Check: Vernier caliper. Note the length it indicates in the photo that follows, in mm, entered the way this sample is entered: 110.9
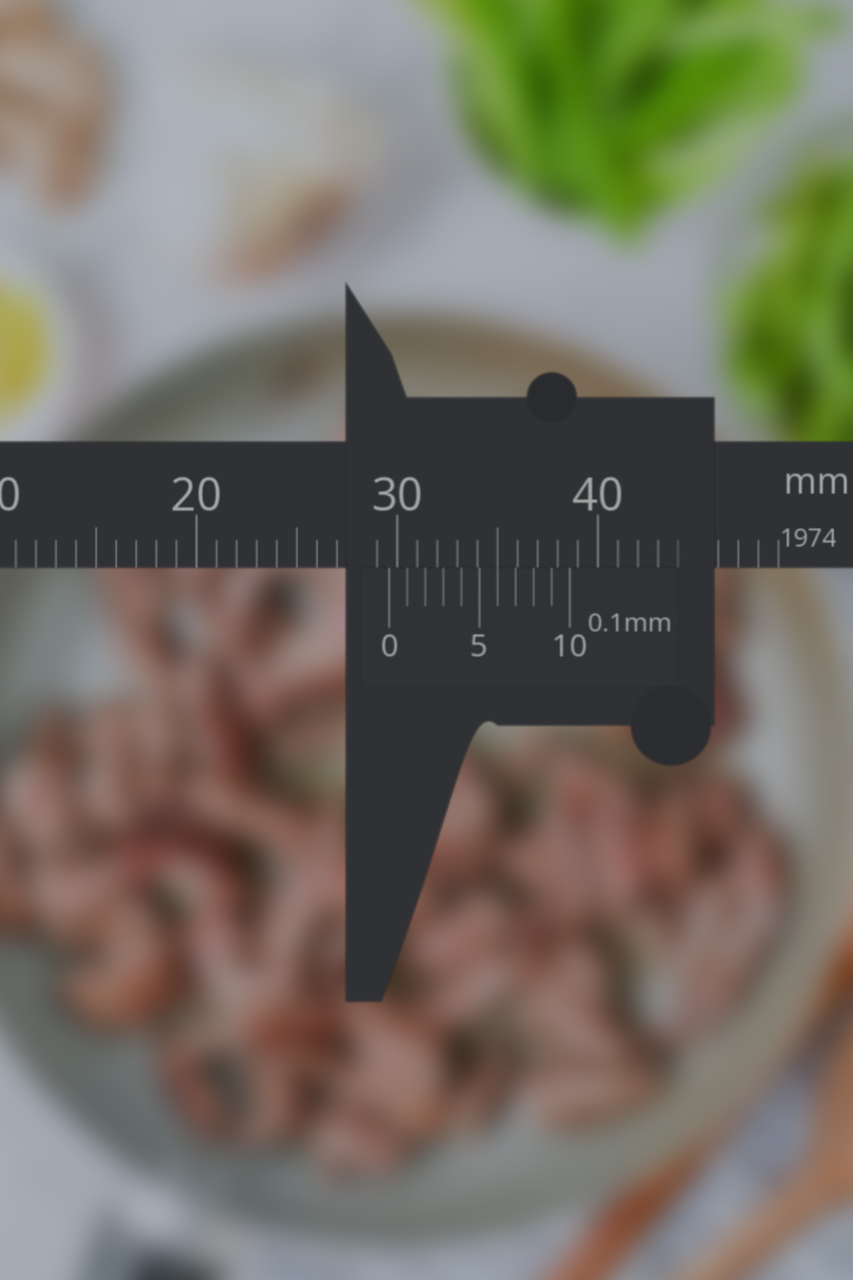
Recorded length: 29.6
